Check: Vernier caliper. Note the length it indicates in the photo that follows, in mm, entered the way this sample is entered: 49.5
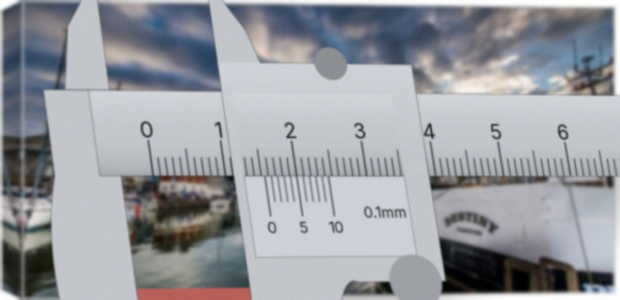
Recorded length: 15.5
